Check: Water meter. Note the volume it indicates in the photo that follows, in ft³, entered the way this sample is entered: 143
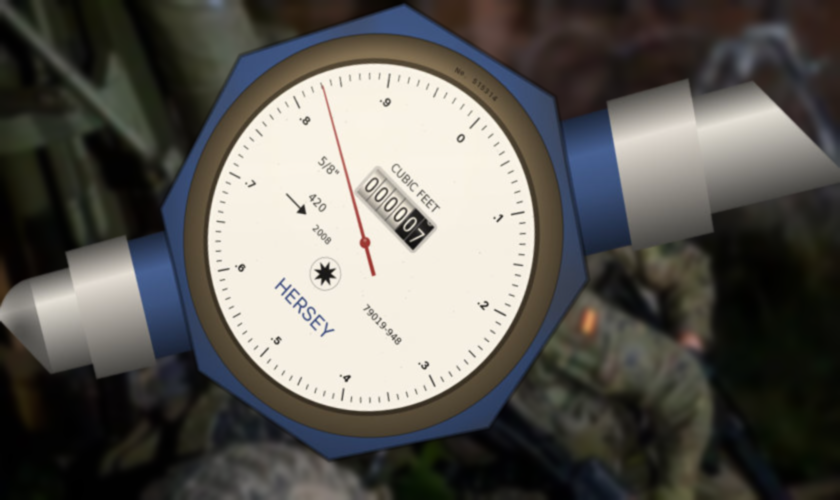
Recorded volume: 6.83
